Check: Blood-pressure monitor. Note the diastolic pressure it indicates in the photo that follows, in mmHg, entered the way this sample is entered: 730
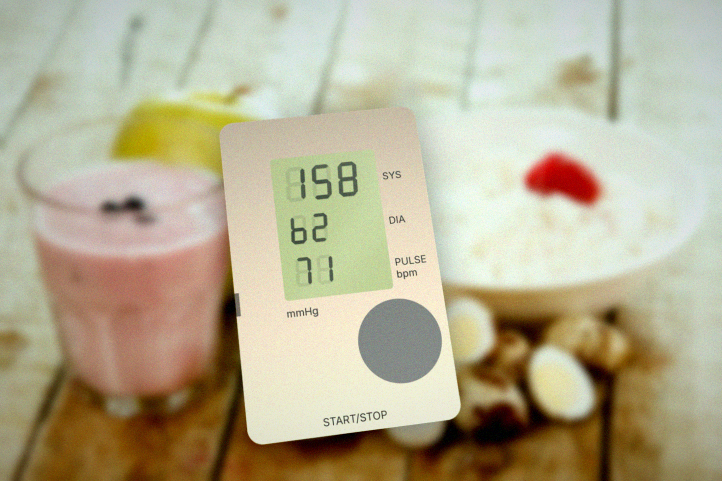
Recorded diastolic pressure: 62
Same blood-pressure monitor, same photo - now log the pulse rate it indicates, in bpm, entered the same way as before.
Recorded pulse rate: 71
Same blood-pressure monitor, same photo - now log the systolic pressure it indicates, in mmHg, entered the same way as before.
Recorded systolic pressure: 158
